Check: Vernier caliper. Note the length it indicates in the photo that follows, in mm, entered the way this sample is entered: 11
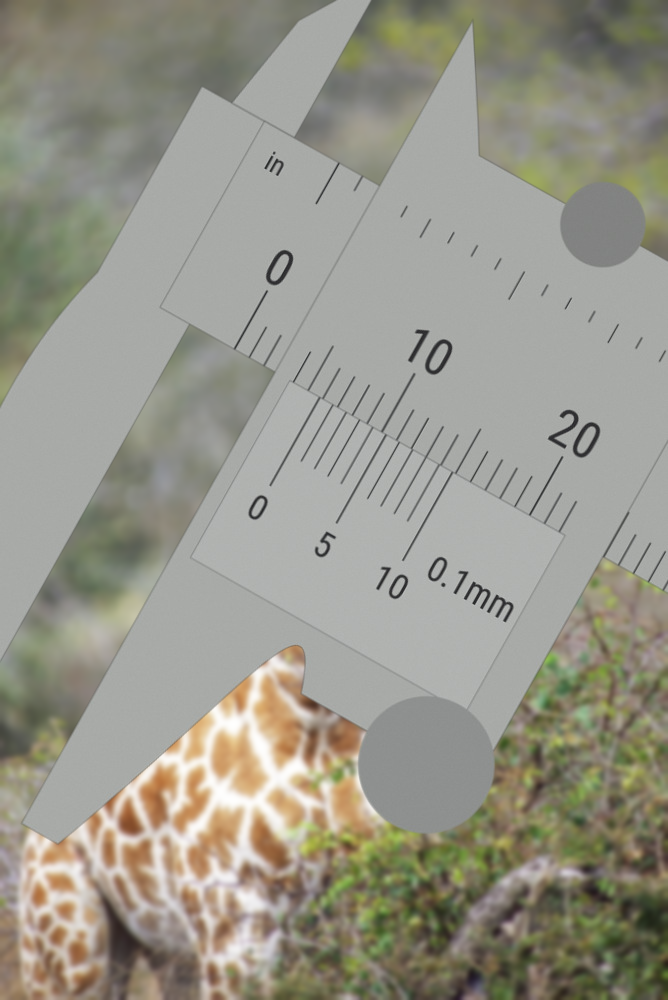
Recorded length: 5.8
